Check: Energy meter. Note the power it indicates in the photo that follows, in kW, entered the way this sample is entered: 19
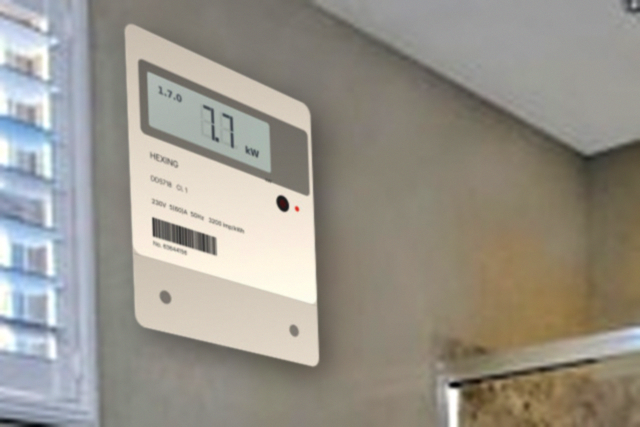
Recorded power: 7.7
